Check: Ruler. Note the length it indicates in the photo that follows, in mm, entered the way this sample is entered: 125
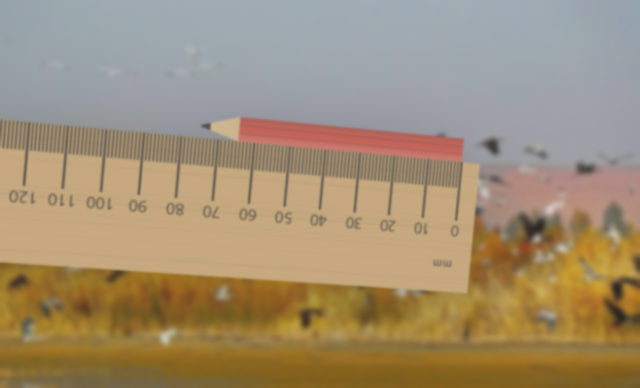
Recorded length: 75
